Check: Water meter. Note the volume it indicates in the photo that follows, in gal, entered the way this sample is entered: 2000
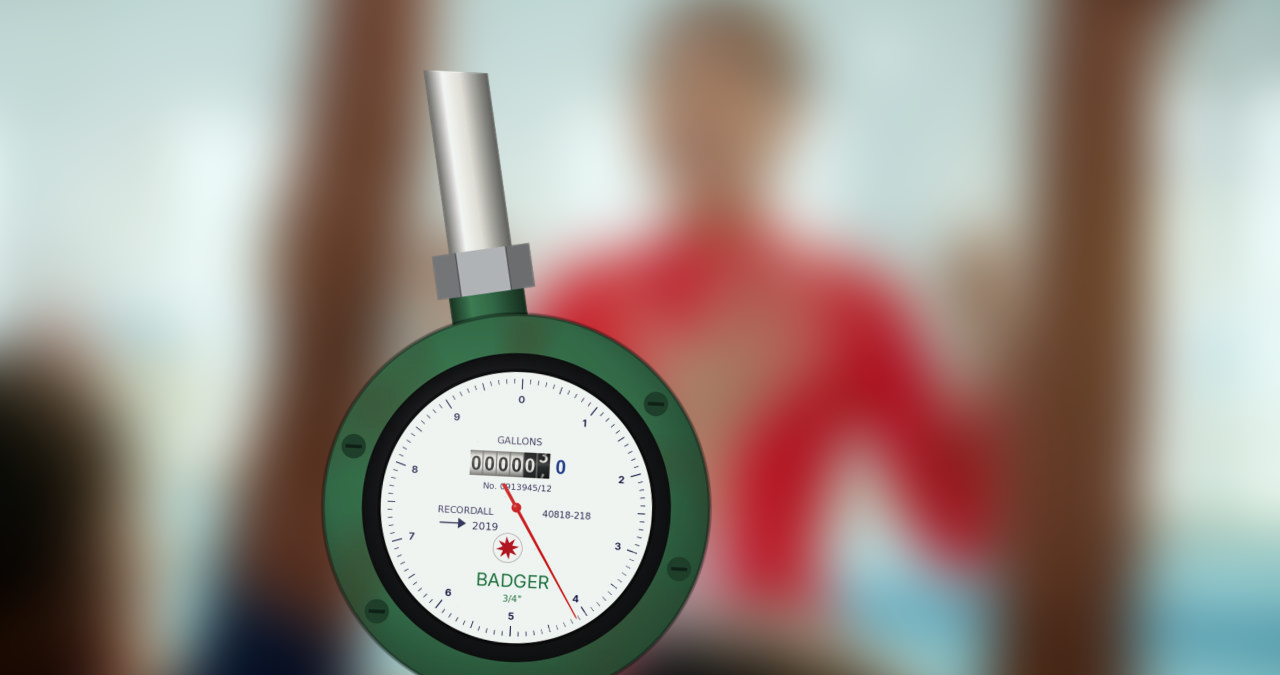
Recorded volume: 34.1
